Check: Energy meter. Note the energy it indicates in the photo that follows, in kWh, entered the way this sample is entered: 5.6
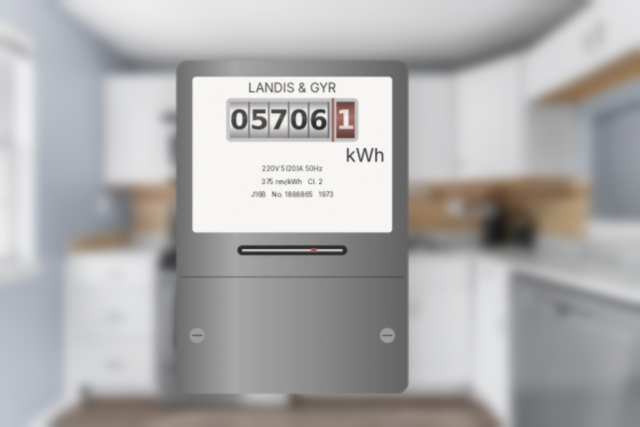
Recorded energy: 5706.1
